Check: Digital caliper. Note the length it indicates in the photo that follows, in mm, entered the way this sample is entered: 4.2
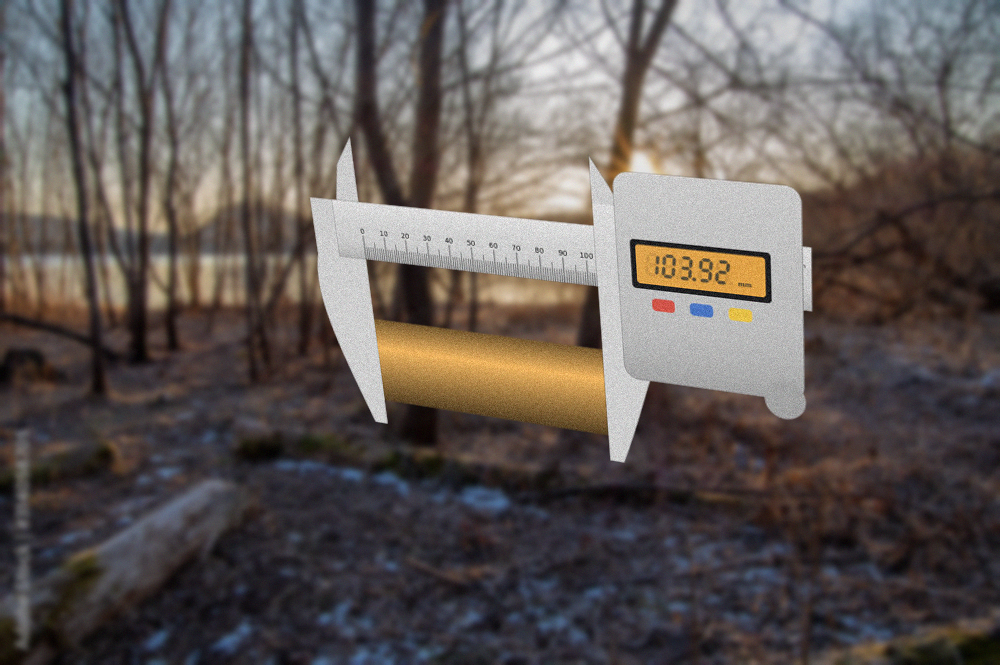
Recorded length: 103.92
